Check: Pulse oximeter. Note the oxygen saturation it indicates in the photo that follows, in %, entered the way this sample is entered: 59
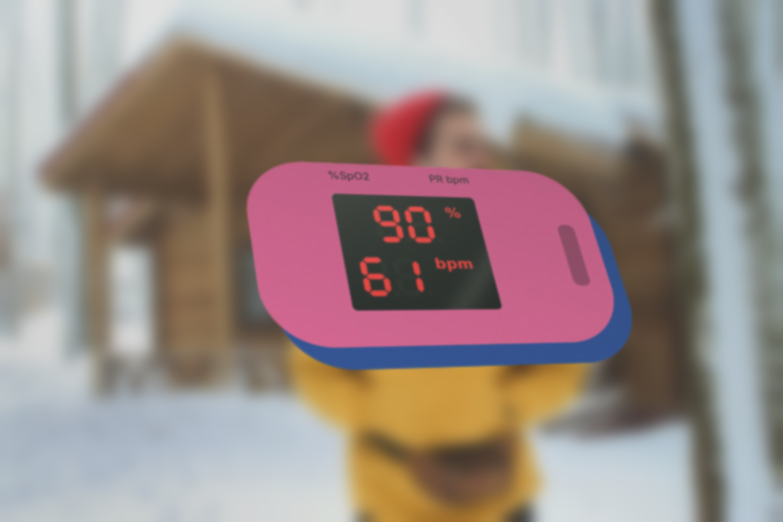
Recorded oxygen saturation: 90
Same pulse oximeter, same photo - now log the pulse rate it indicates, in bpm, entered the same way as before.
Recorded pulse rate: 61
